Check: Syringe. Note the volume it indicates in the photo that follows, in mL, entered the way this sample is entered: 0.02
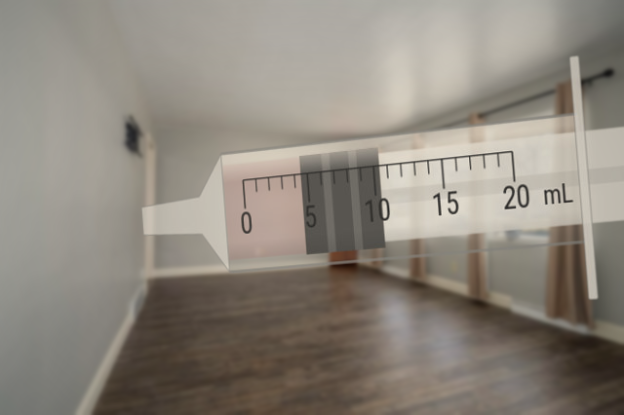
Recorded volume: 4.5
